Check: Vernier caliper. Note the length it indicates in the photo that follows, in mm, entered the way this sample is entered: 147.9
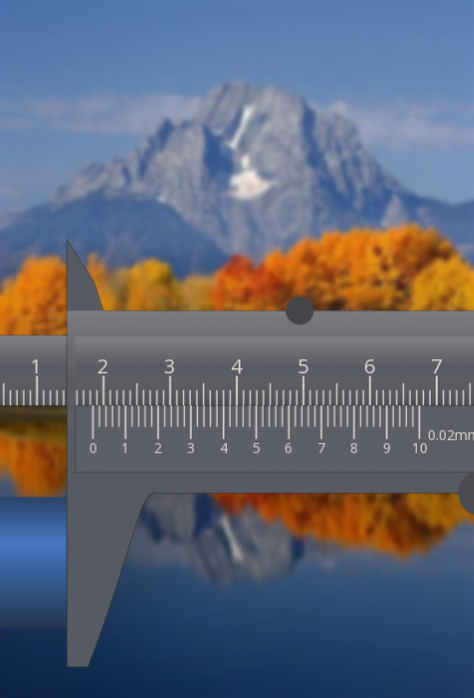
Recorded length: 18.4
